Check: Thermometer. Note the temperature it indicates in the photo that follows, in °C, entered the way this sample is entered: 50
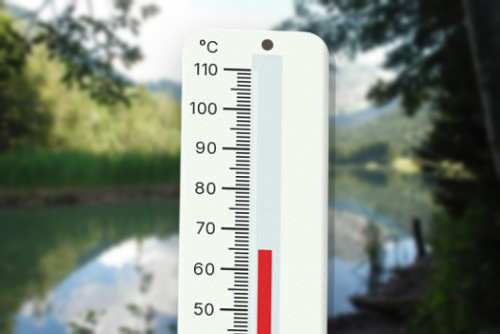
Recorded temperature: 65
